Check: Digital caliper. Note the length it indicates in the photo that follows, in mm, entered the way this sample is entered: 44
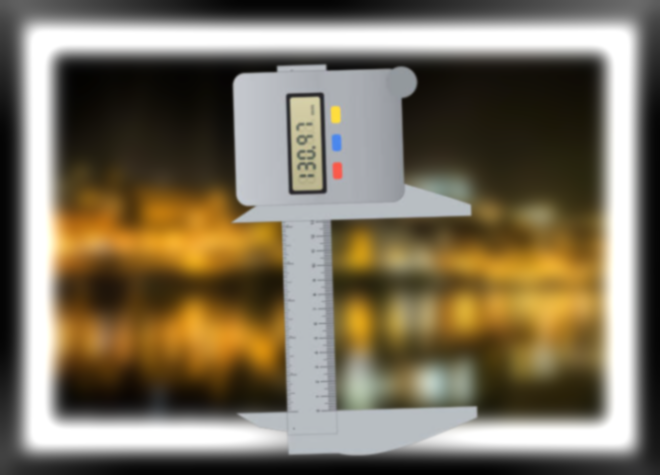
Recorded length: 130.97
